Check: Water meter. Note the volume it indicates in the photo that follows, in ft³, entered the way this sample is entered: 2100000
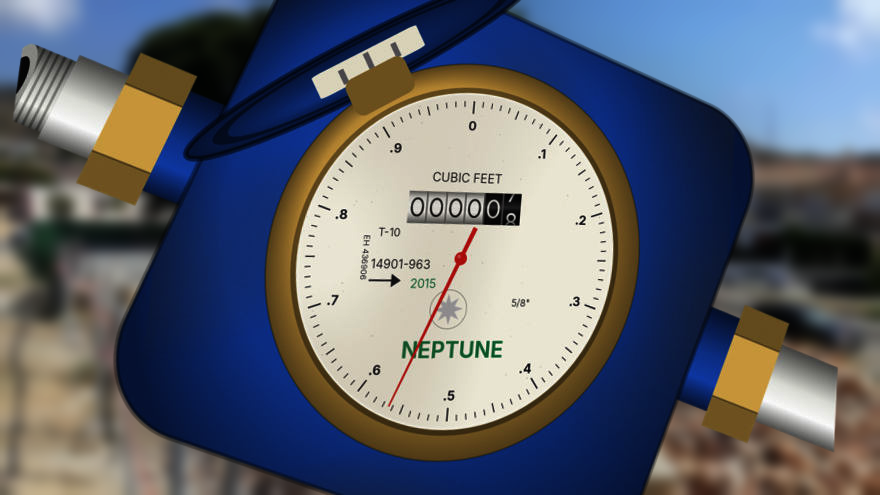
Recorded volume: 7.56
